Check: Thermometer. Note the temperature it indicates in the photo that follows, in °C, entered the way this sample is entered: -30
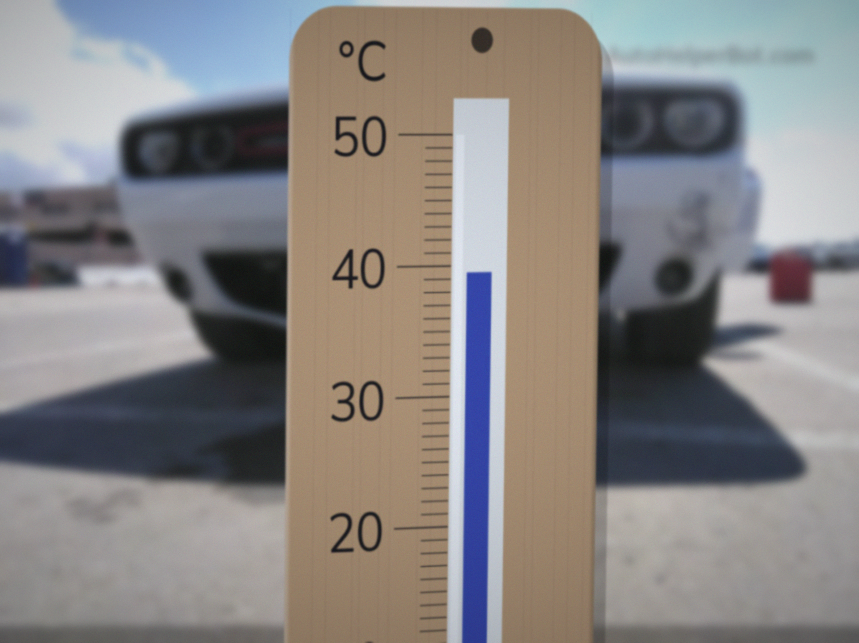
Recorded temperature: 39.5
